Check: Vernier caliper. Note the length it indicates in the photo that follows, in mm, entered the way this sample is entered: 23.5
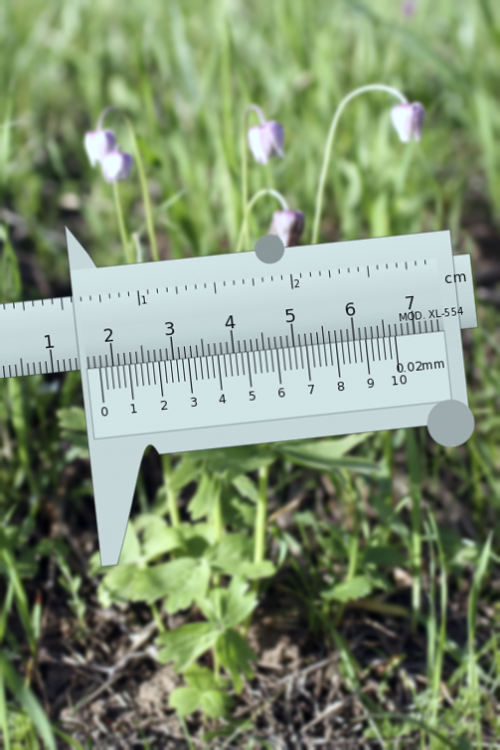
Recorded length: 17.8
